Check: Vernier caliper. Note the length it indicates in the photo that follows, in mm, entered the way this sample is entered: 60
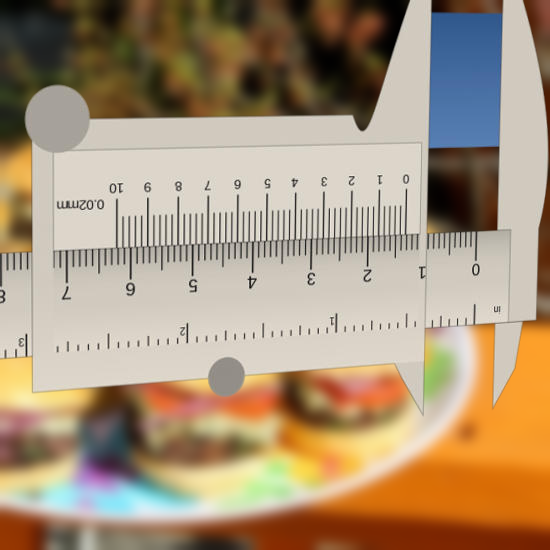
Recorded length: 13.2
